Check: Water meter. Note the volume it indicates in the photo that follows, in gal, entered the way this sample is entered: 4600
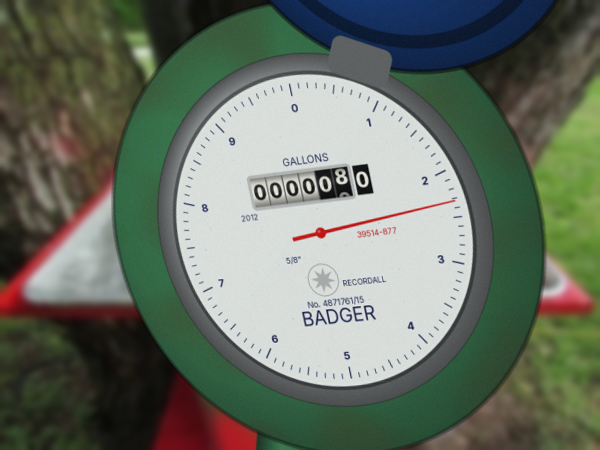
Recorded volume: 82.3
